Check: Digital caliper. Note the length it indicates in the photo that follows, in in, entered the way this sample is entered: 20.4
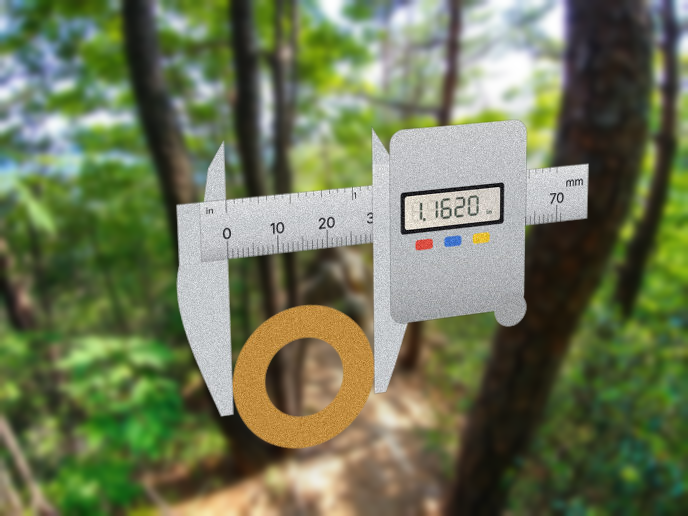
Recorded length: 1.1620
